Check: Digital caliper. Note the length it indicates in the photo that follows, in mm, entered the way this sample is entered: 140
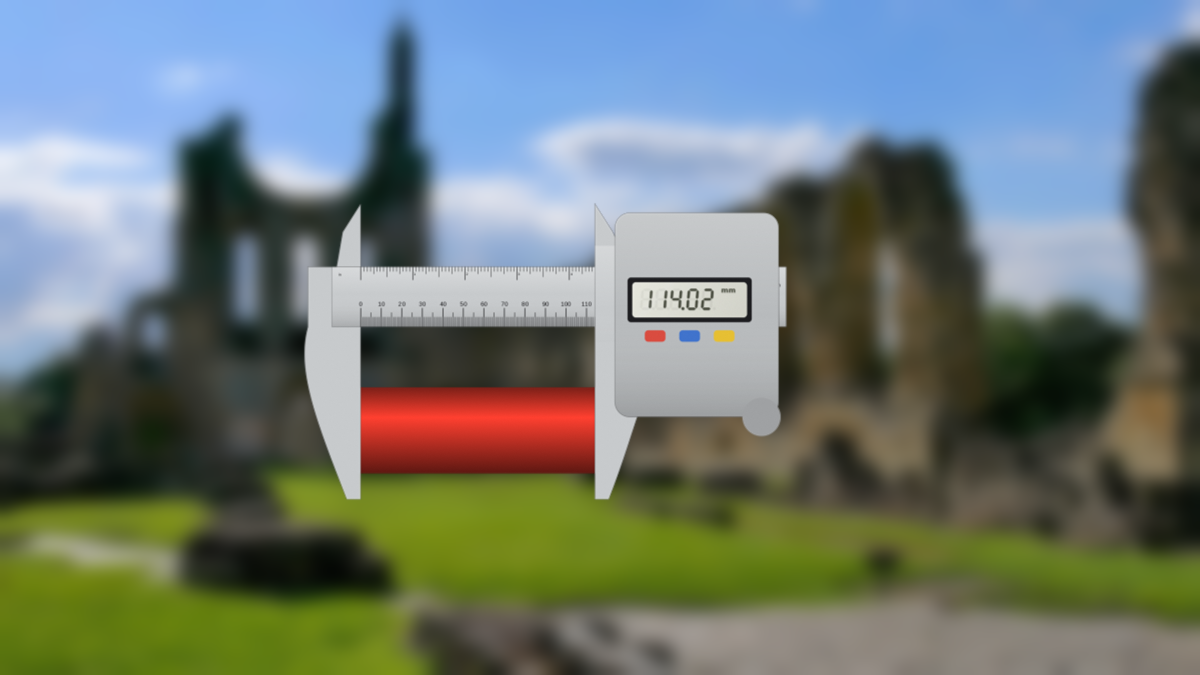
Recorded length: 114.02
